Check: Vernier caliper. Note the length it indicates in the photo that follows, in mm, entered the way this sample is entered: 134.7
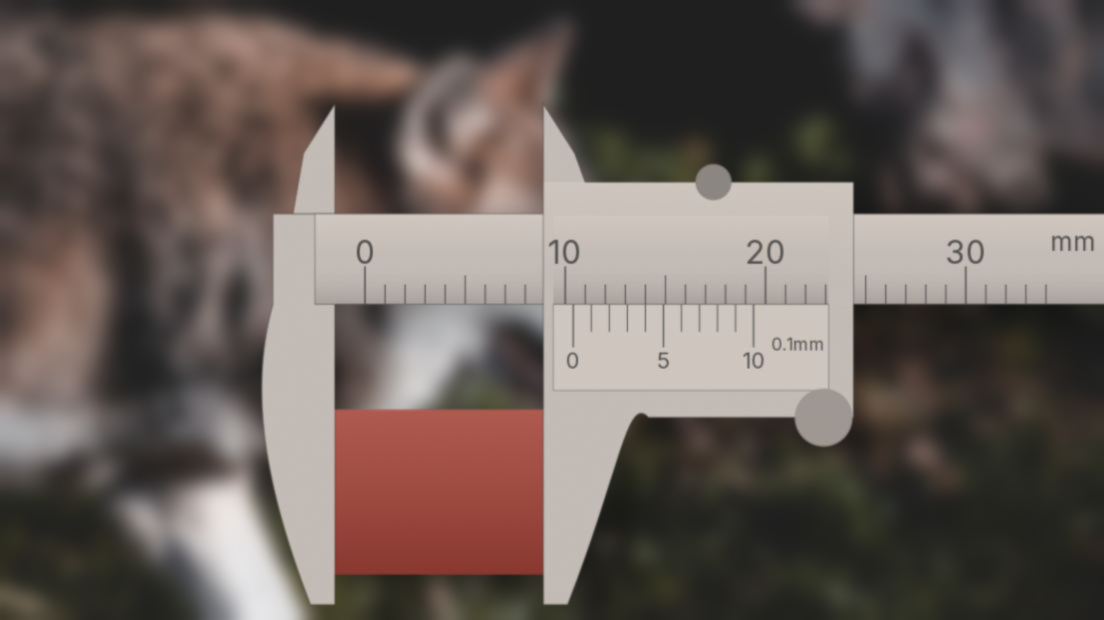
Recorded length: 10.4
